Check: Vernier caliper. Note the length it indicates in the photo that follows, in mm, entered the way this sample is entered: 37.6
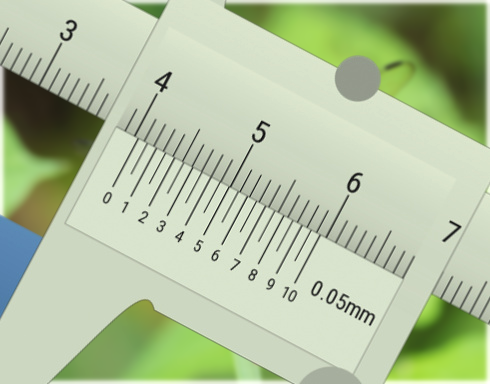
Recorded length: 40.4
